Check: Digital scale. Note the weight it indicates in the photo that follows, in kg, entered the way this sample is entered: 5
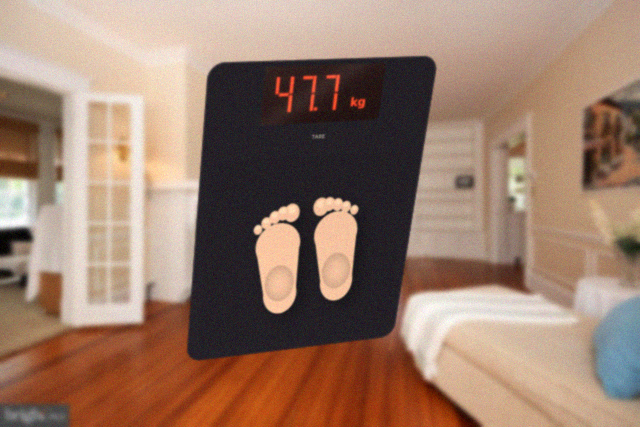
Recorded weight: 47.7
